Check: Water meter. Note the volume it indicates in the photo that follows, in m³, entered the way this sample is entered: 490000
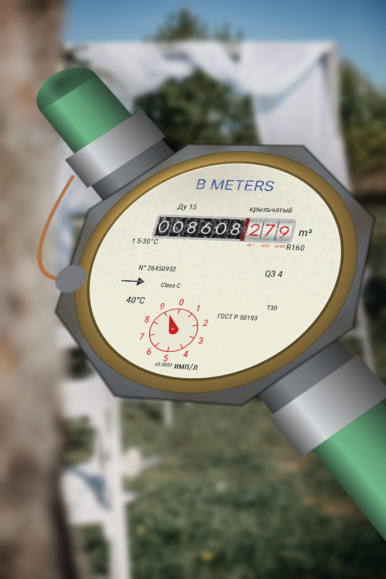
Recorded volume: 8608.2789
